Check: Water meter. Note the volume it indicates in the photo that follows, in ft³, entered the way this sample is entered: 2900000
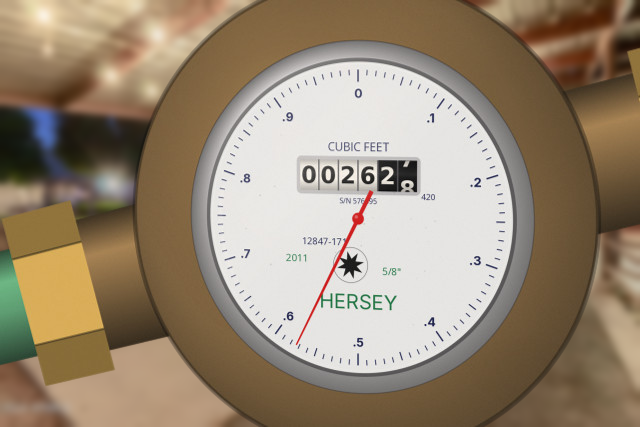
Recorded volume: 2627.57
